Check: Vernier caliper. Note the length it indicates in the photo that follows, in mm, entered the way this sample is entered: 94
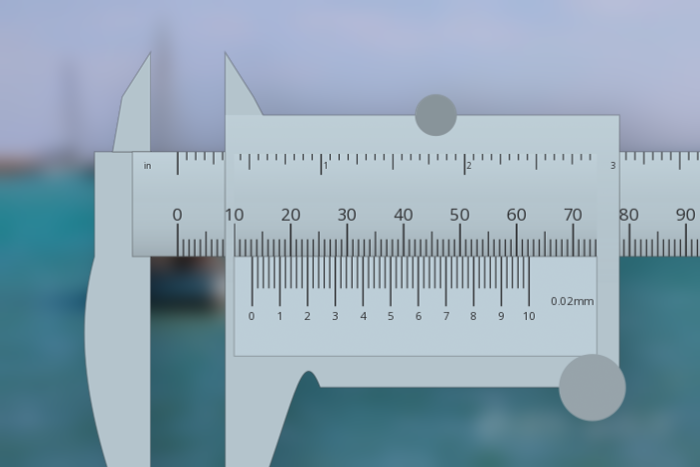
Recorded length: 13.2
